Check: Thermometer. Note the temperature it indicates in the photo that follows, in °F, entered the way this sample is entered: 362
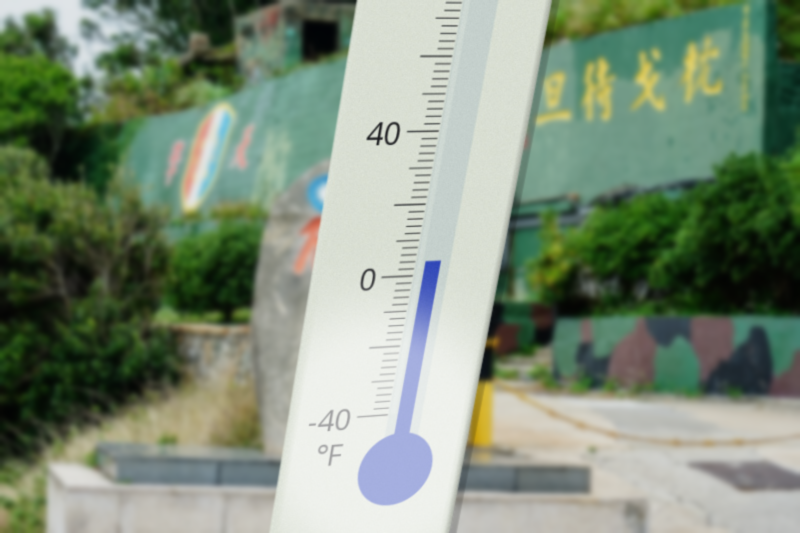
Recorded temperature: 4
